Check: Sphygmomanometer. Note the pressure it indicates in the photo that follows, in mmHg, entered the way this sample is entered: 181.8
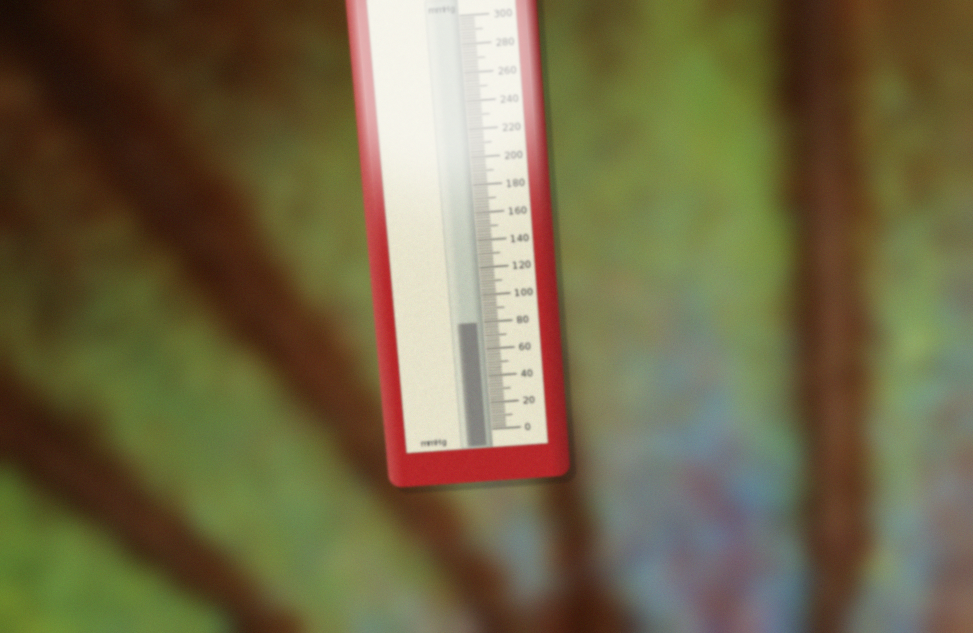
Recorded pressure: 80
